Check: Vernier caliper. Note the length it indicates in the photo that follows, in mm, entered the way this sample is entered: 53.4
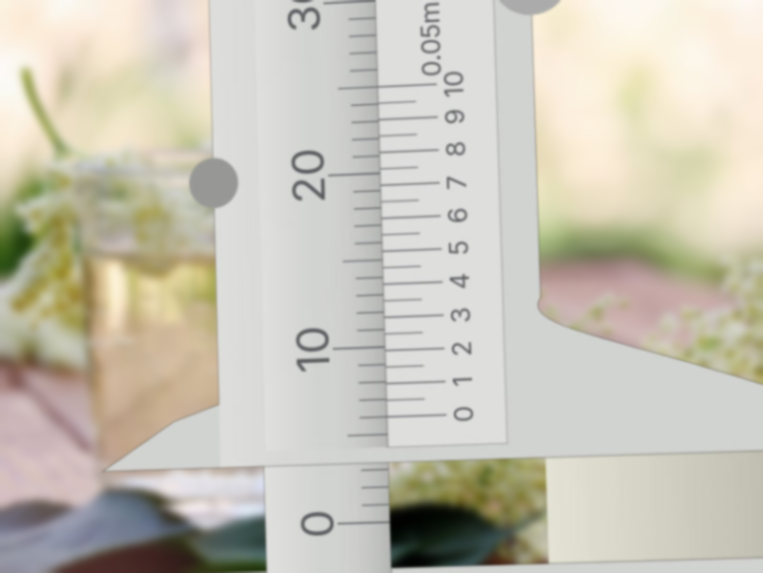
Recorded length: 6.0
